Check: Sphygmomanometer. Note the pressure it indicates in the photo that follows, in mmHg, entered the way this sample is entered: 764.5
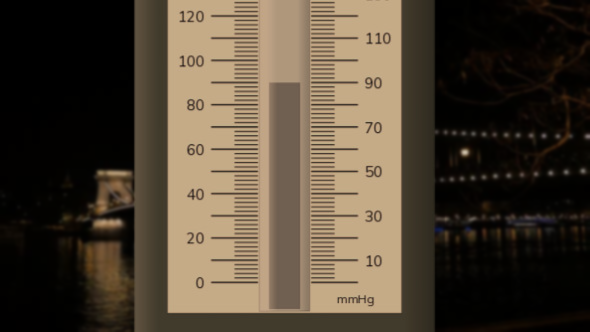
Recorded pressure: 90
